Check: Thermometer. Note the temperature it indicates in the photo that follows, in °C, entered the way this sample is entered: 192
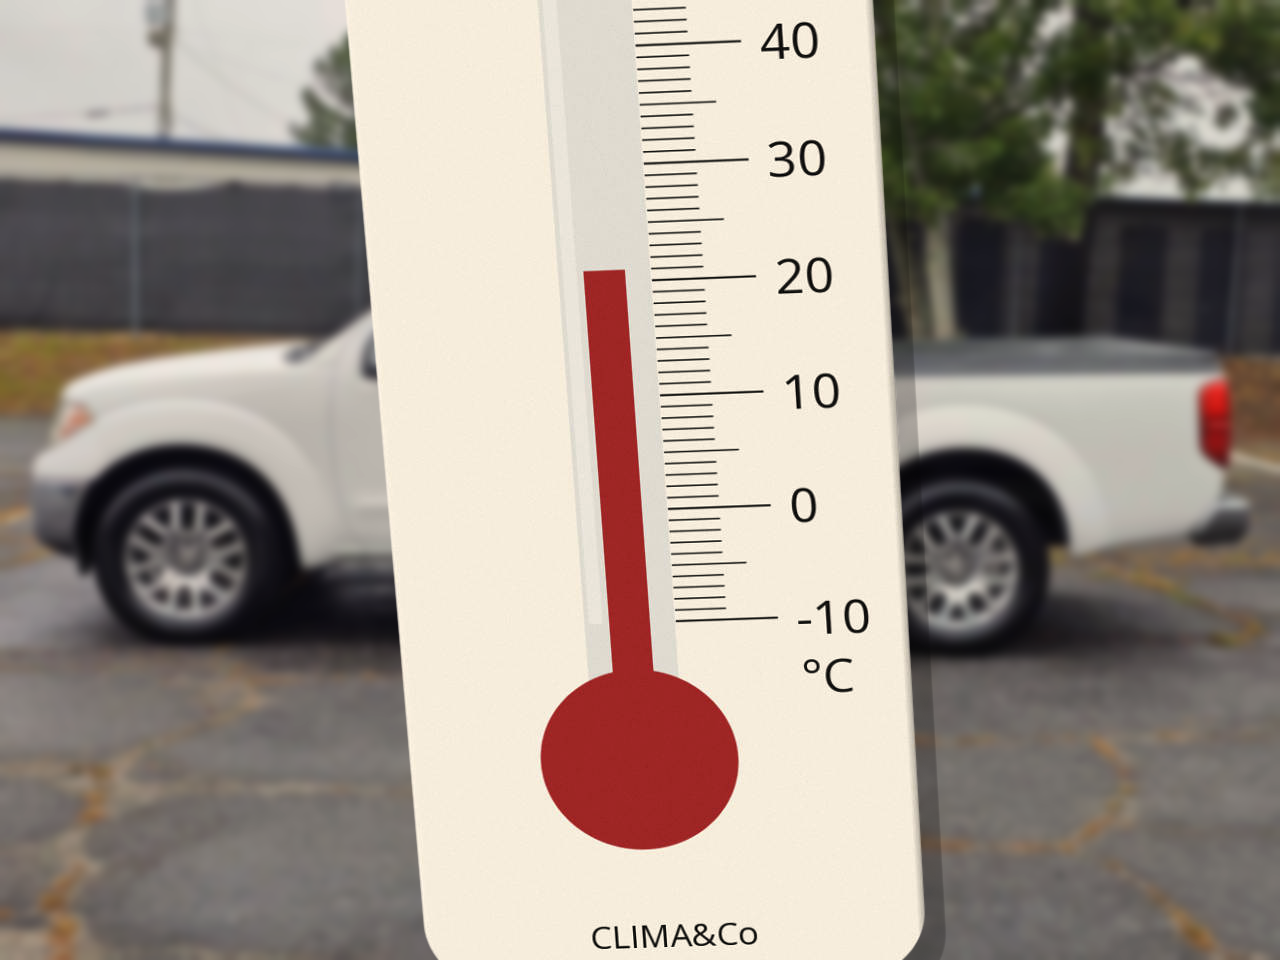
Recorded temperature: 21
